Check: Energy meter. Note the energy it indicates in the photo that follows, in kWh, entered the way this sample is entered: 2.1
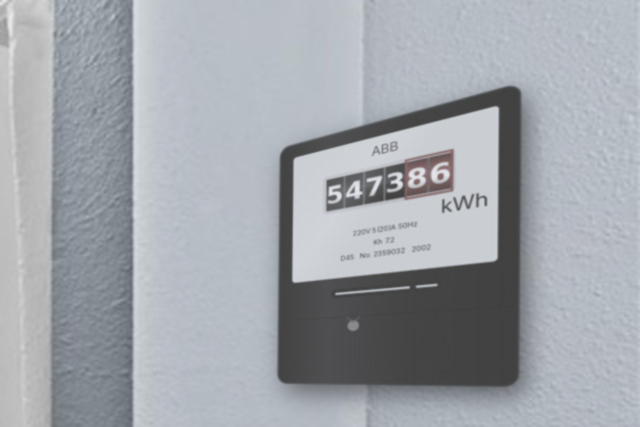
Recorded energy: 5473.86
